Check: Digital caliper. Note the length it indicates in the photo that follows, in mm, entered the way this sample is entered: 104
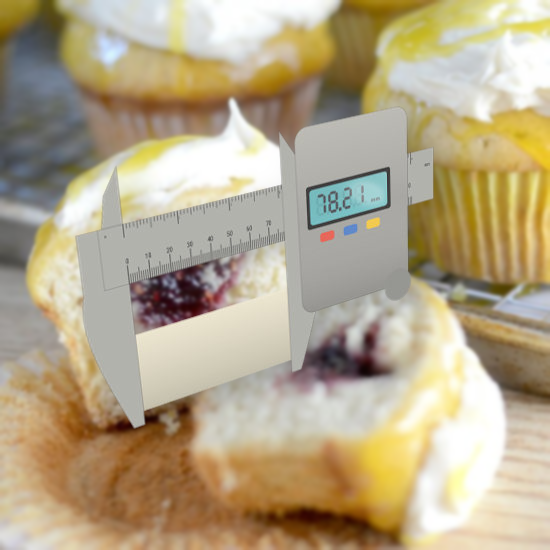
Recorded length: 78.21
